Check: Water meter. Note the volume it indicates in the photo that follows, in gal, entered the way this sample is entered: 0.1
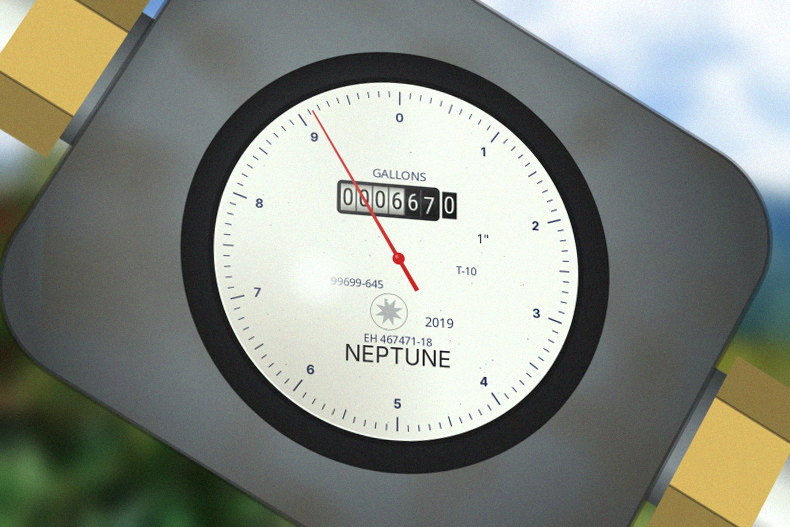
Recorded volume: 6669.1
